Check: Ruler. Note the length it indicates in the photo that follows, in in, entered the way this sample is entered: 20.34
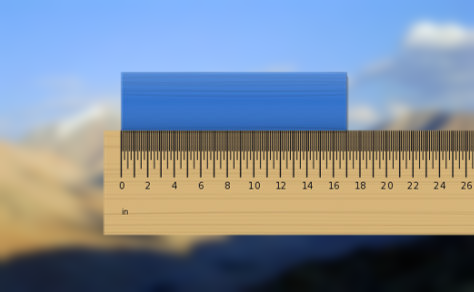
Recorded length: 17
